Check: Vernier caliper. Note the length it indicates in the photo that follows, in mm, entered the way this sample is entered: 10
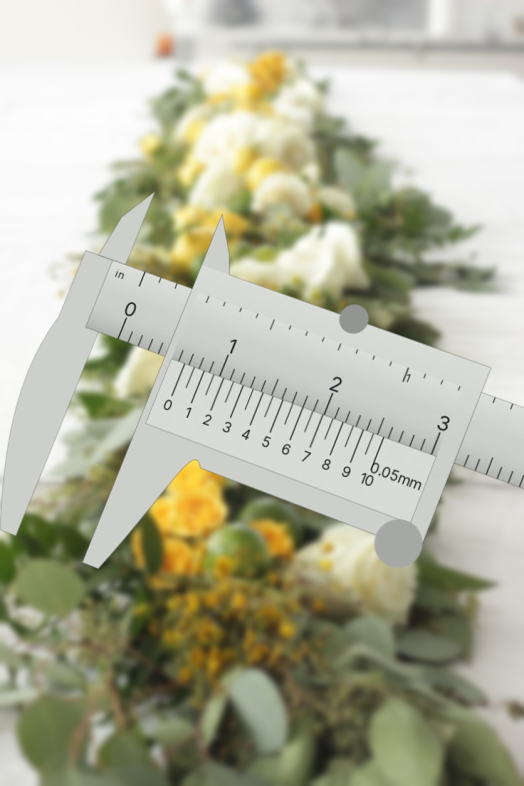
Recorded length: 6.6
